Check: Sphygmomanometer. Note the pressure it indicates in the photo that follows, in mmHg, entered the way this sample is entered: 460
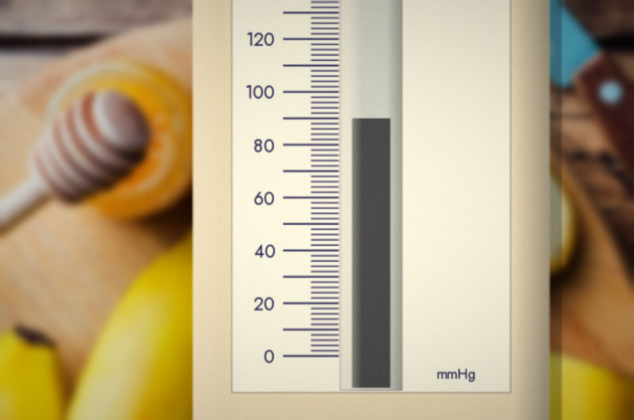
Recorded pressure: 90
